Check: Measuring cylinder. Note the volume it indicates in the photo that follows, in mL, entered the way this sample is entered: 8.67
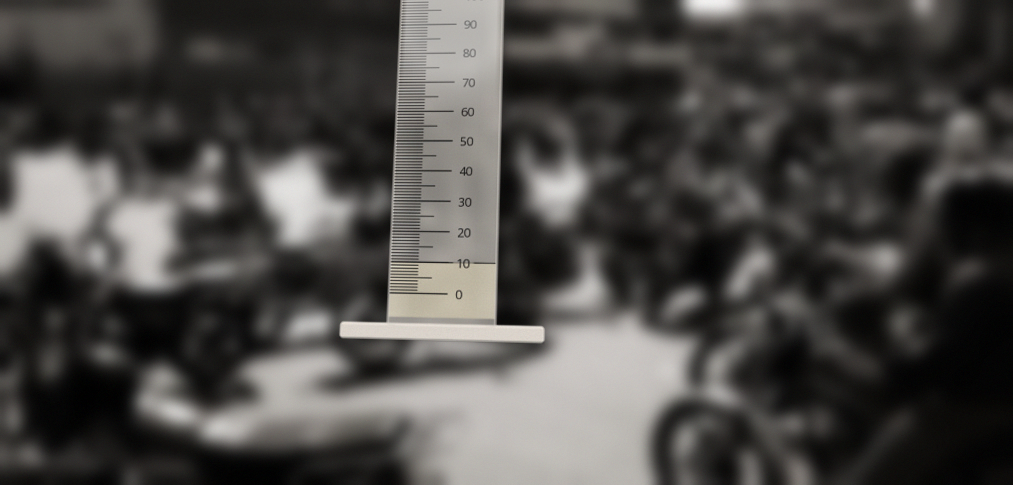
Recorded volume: 10
